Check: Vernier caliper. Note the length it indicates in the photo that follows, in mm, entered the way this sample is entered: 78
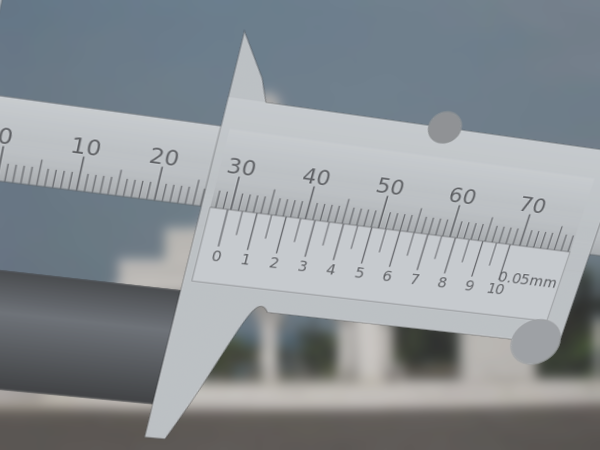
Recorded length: 29.6
